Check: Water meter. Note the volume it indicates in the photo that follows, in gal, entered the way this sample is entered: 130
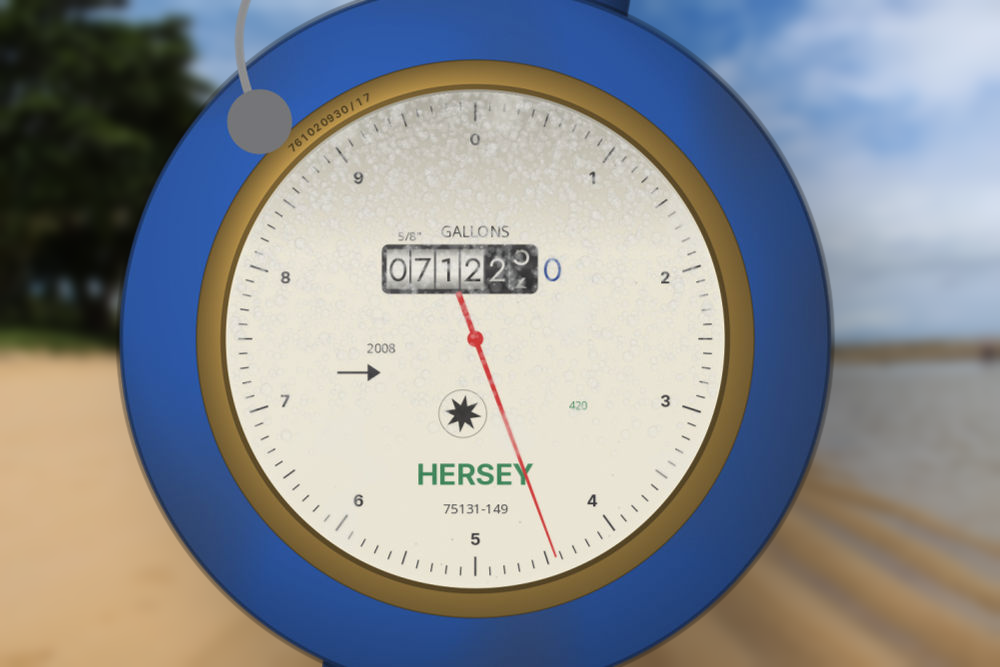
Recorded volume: 712254.4
